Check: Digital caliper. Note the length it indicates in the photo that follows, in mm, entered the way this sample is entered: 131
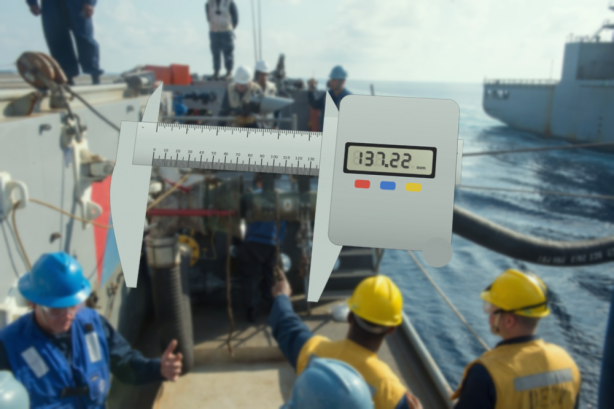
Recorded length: 137.22
